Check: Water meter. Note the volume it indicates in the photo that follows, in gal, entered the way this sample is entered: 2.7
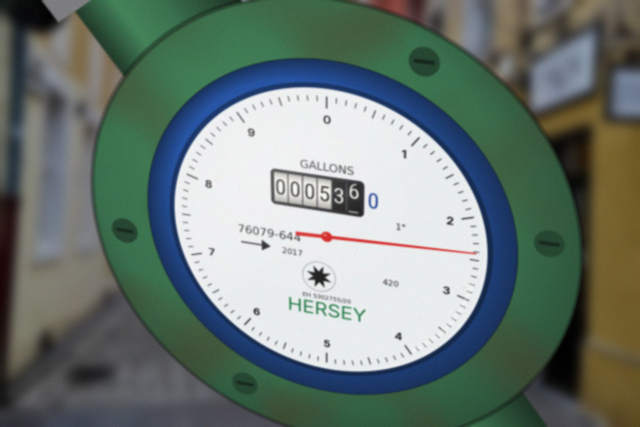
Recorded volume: 5362.4
